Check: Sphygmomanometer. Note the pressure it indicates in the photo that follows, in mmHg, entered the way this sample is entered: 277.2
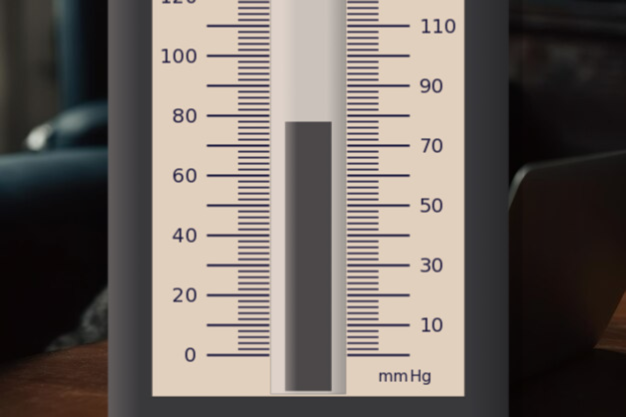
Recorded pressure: 78
